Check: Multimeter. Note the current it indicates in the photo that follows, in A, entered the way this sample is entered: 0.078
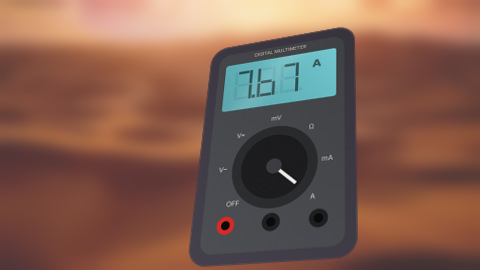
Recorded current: 7.67
